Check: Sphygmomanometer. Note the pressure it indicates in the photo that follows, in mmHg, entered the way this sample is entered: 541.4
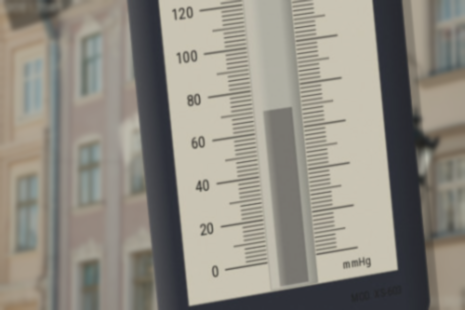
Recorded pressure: 70
